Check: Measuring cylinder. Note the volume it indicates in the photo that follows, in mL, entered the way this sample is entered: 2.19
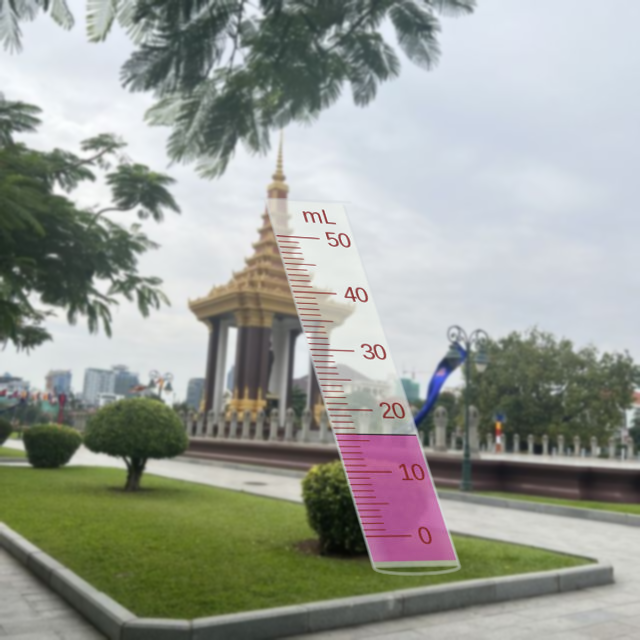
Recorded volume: 16
